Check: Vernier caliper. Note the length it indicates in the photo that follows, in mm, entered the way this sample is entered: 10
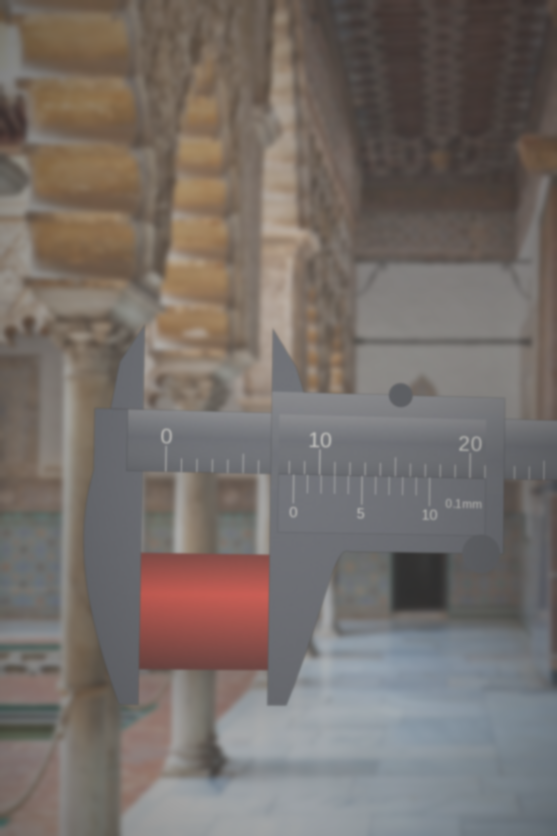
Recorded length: 8.3
